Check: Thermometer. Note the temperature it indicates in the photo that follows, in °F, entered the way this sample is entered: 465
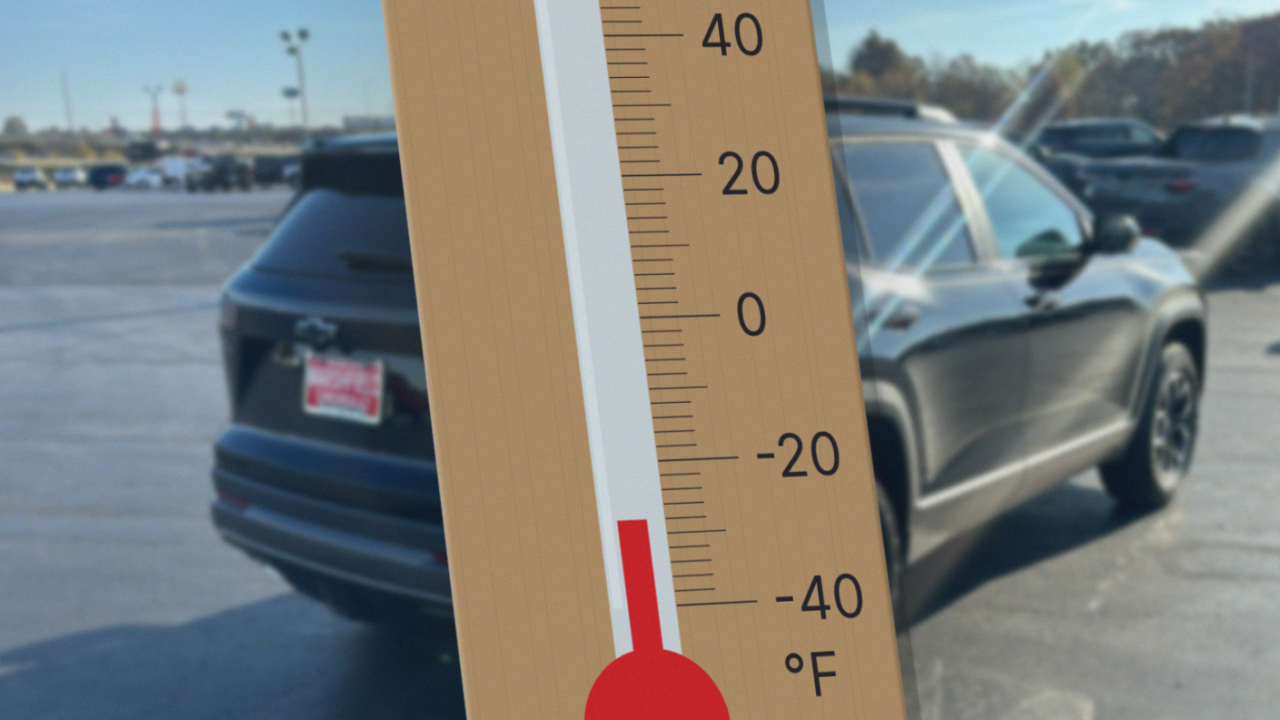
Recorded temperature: -28
